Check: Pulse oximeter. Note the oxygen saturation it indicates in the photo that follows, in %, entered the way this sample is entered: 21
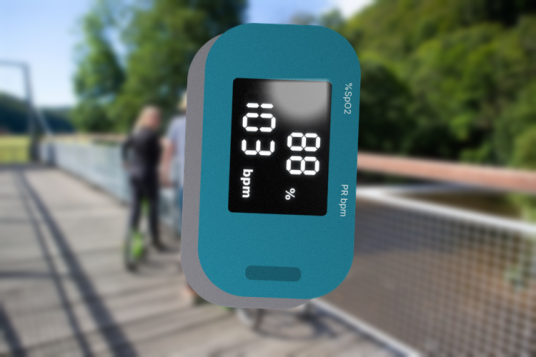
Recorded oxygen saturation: 88
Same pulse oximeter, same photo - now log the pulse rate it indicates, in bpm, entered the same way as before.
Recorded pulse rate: 103
